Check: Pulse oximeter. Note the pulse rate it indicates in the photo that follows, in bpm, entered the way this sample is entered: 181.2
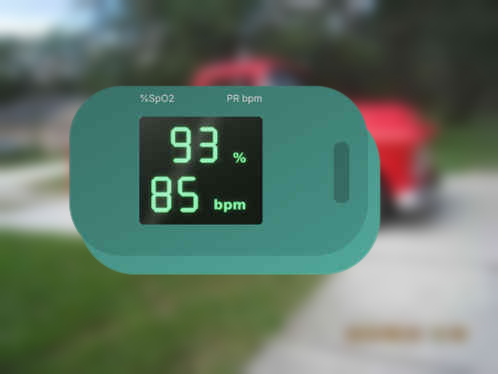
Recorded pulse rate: 85
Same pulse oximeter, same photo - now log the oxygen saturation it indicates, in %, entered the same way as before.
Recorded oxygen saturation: 93
